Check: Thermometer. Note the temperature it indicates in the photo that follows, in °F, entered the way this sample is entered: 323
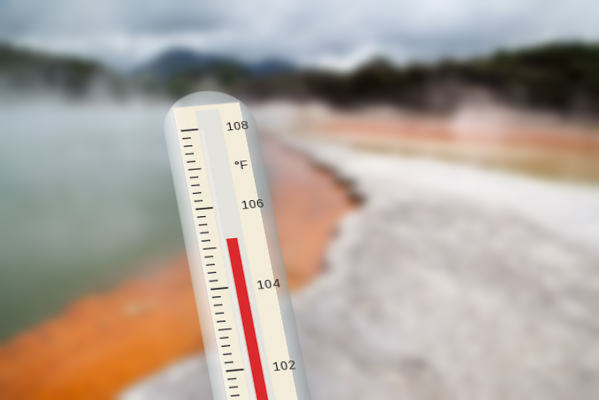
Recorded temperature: 105.2
